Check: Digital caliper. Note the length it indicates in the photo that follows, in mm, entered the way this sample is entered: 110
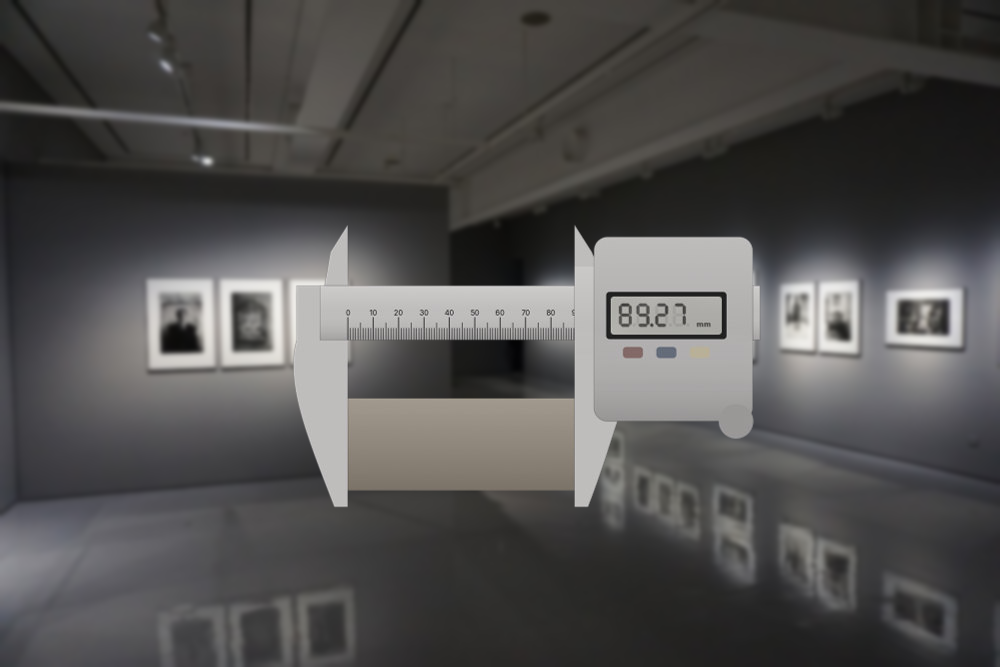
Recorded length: 89.27
